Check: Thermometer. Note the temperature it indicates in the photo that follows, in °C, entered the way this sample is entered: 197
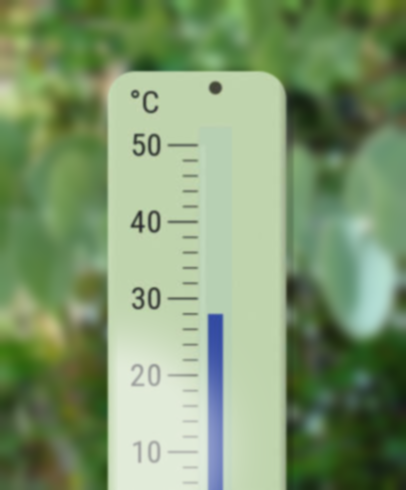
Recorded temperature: 28
